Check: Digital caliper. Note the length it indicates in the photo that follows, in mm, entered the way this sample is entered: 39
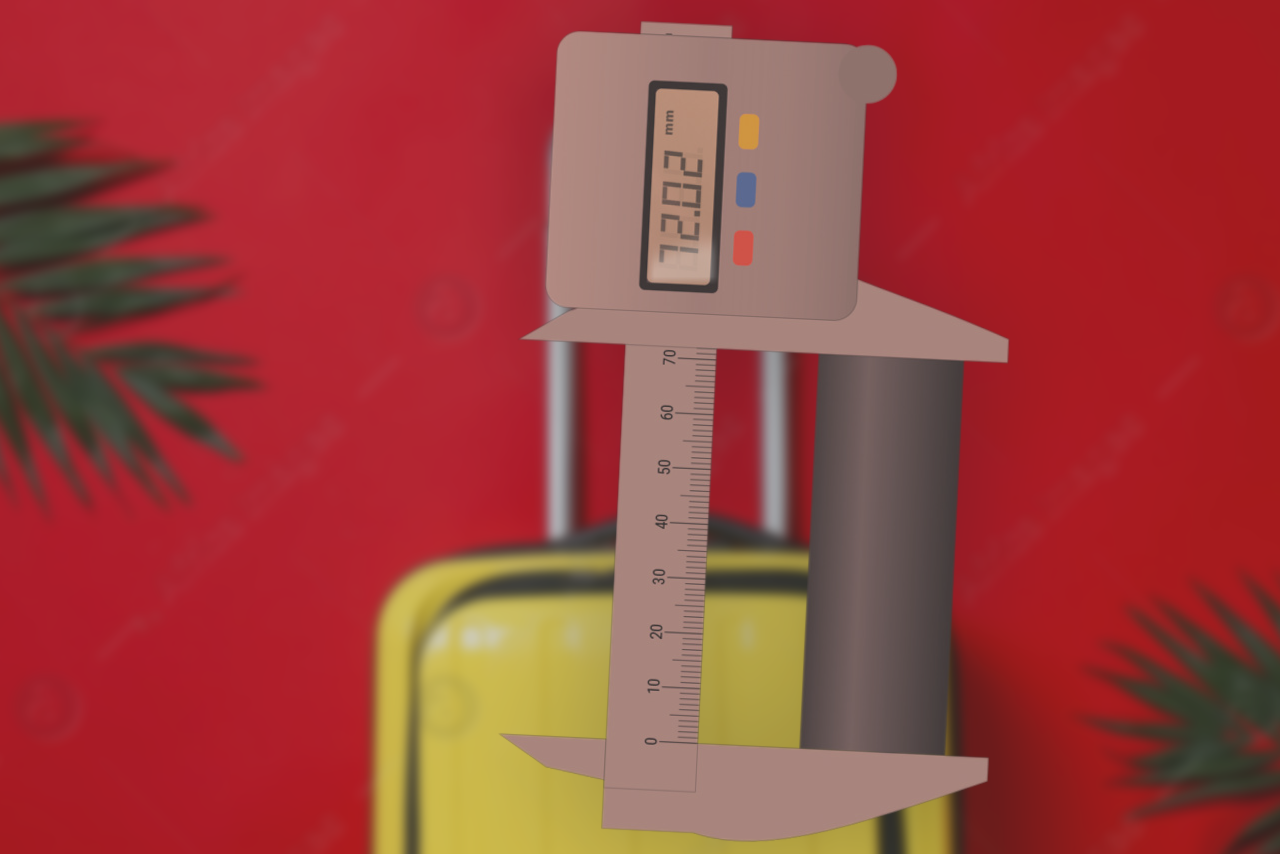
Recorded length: 72.02
